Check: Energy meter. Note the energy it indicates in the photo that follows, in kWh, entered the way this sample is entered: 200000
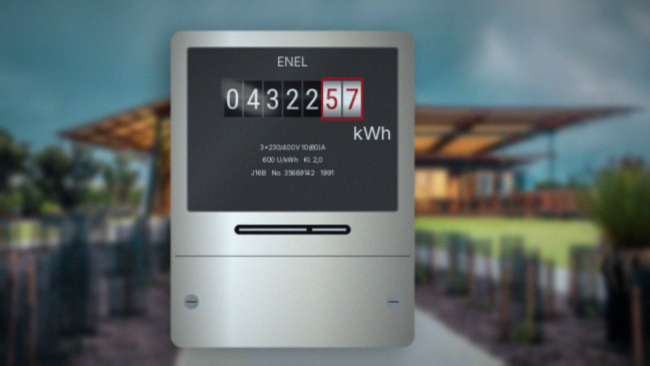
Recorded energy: 4322.57
